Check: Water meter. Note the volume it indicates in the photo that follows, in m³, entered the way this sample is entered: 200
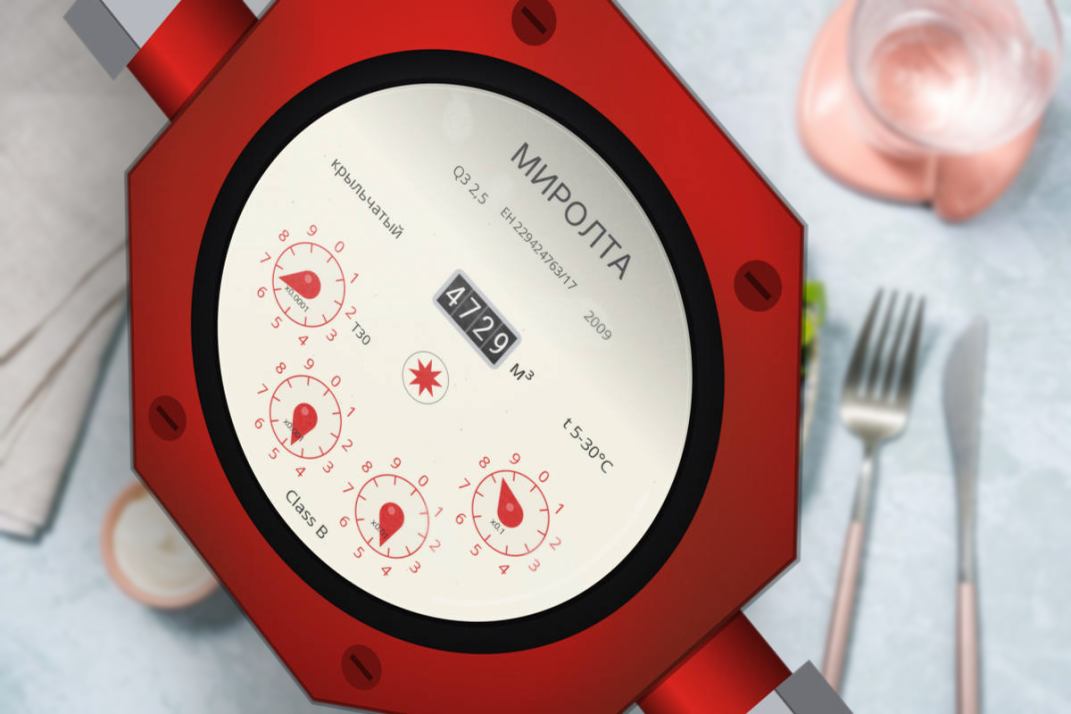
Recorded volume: 4729.8446
